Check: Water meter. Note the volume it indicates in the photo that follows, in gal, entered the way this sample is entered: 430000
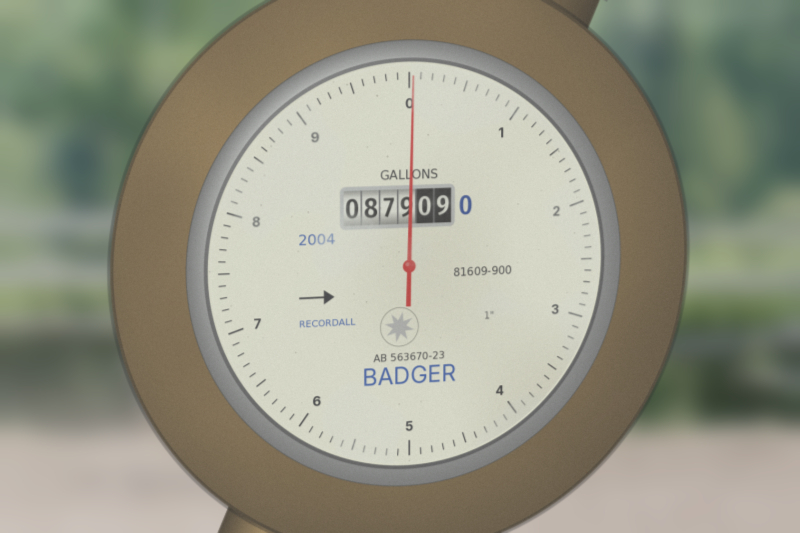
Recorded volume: 879090.0
